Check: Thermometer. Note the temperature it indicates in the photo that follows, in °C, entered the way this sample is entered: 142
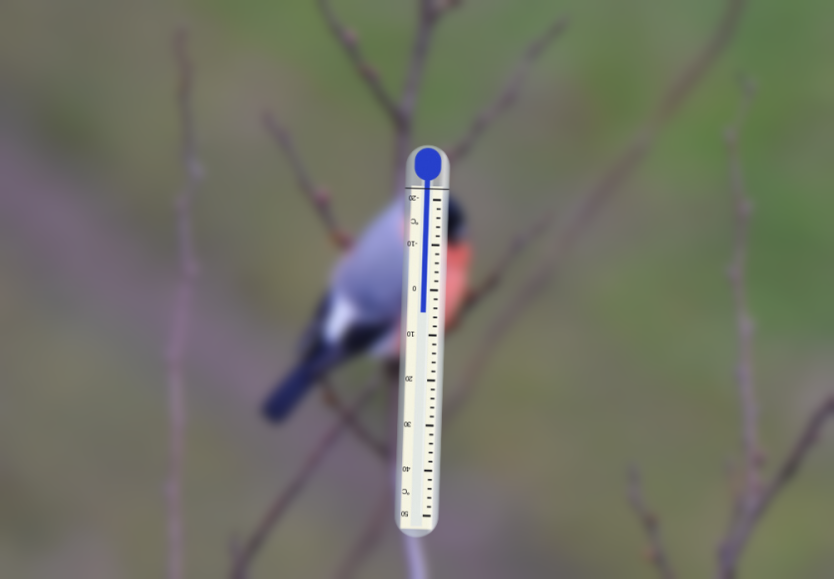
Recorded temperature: 5
